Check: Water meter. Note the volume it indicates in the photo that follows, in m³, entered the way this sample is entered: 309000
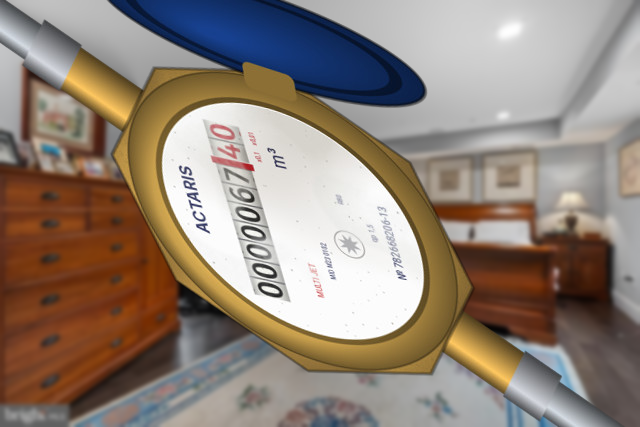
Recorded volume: 67.40
